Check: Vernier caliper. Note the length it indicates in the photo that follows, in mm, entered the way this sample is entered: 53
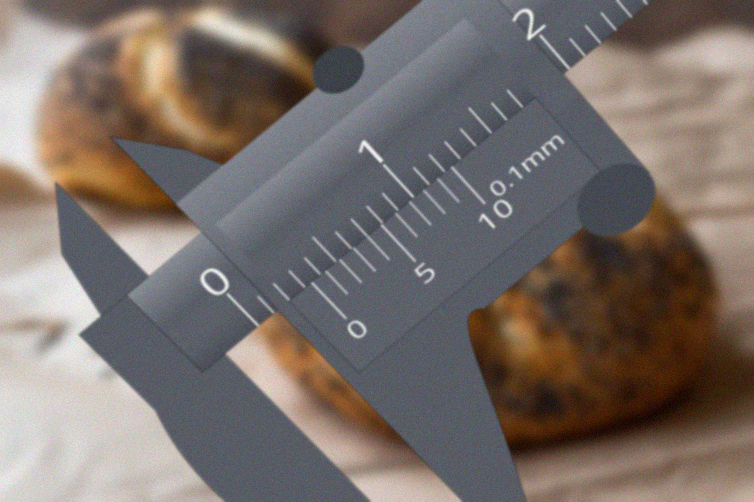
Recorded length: 3.4
